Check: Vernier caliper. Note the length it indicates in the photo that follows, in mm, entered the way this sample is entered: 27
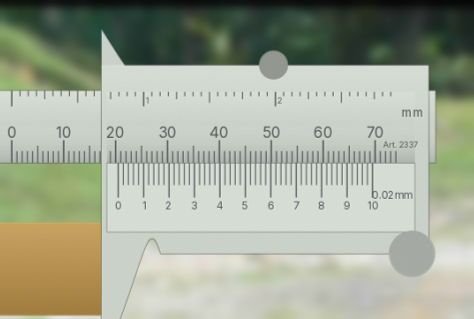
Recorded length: 20.5
